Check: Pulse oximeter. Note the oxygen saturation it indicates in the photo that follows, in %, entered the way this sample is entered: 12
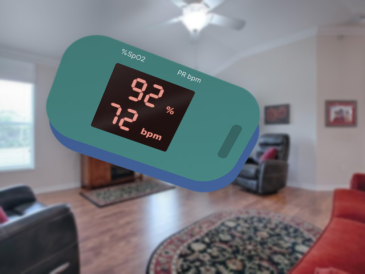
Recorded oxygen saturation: 92
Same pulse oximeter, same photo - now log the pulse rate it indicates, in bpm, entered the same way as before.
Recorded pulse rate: 72
